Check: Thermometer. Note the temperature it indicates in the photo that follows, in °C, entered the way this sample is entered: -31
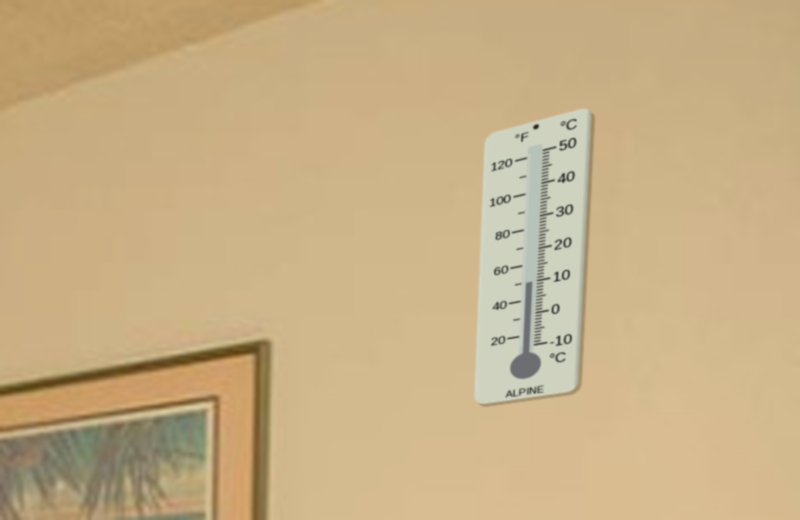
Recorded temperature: 10
